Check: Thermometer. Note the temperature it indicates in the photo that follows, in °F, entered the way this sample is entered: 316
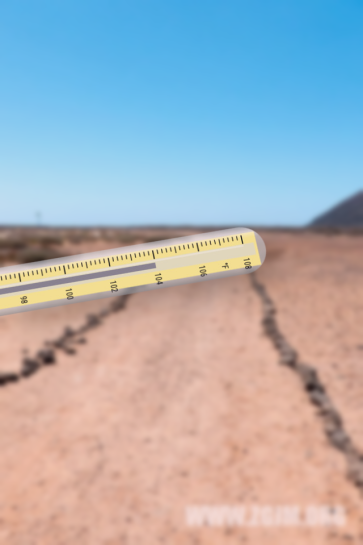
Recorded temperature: 104
